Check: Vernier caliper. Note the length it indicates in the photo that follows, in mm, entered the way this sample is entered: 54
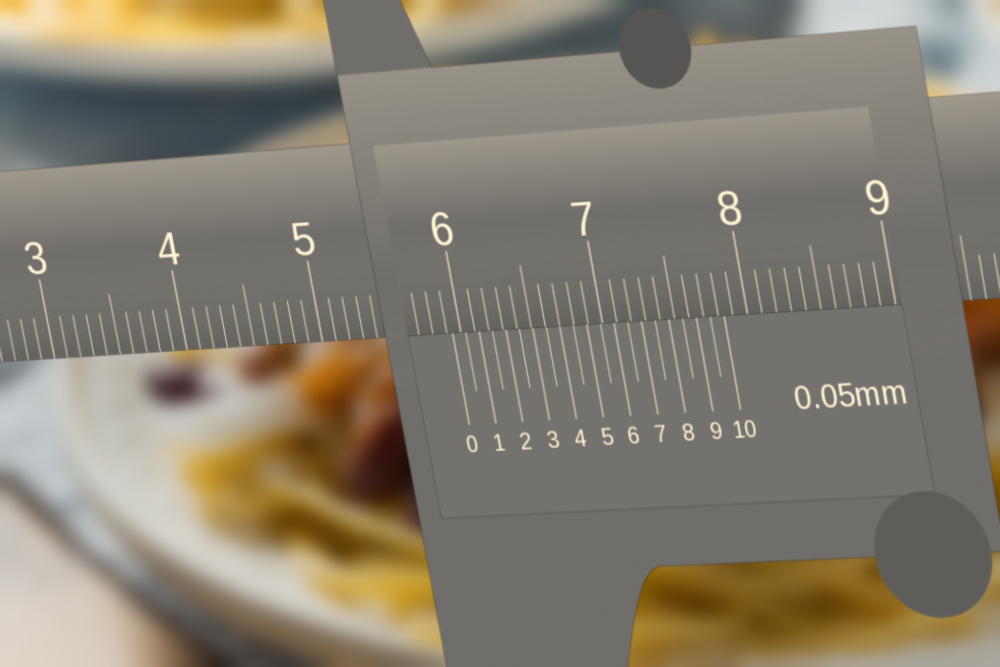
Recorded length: 59.4
